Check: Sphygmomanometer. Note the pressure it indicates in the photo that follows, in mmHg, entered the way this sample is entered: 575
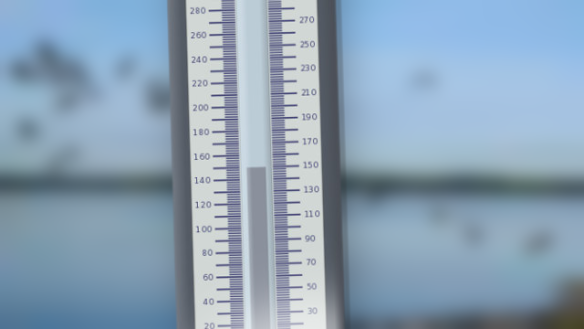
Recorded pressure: 150
